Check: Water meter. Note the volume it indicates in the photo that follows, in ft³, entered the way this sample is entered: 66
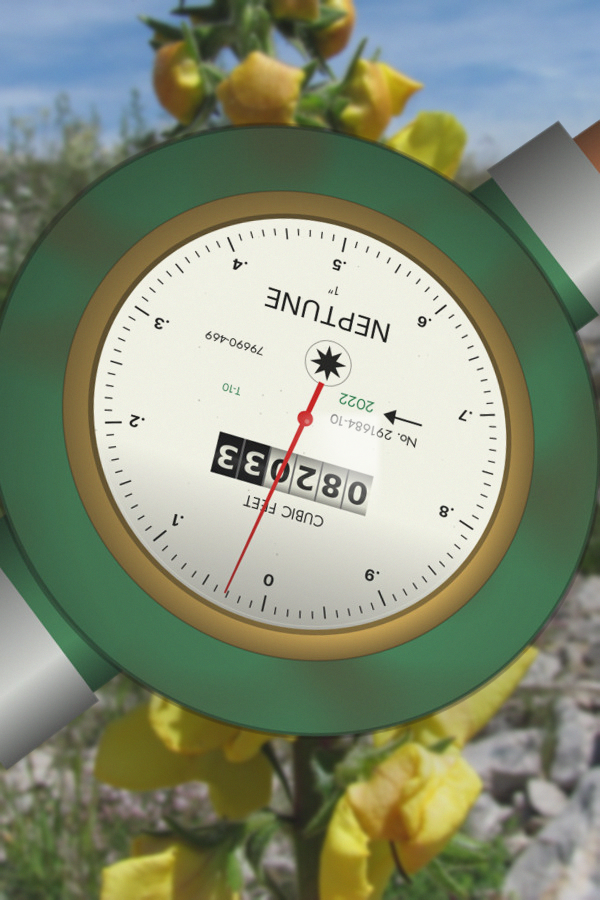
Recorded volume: 82033.03
